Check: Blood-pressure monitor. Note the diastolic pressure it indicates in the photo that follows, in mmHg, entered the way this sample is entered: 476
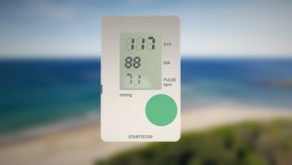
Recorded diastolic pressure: 88
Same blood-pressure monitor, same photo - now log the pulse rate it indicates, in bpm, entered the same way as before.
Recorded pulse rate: 71
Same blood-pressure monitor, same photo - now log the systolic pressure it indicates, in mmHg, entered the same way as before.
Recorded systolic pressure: 117
